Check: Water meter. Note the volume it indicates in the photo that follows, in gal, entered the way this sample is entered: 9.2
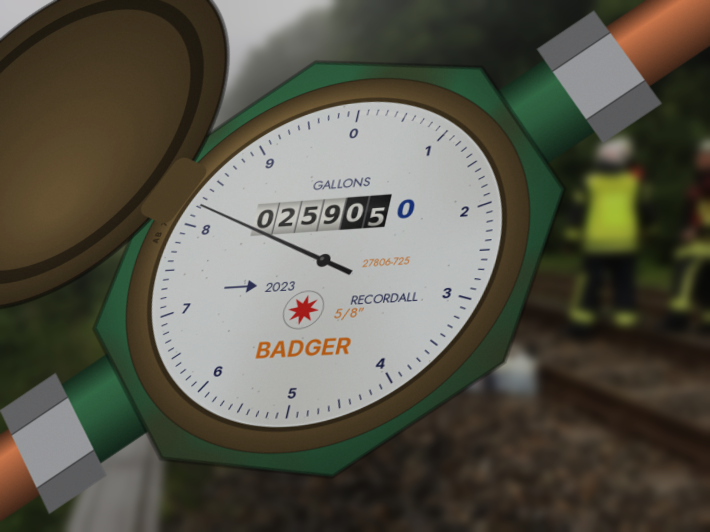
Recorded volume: 259048.2
